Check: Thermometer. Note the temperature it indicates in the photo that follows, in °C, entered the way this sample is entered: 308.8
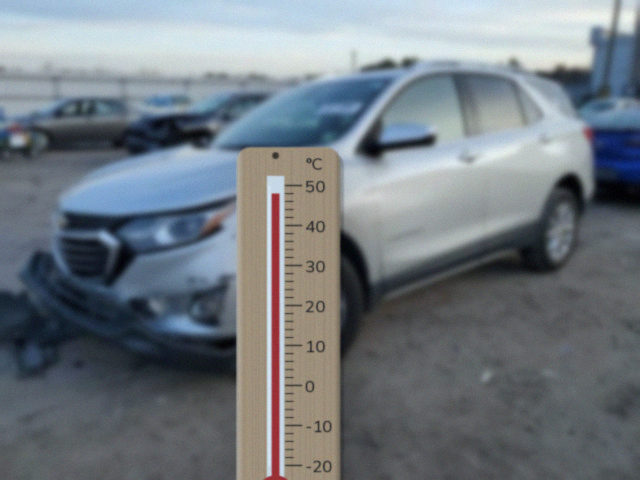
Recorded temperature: 48
